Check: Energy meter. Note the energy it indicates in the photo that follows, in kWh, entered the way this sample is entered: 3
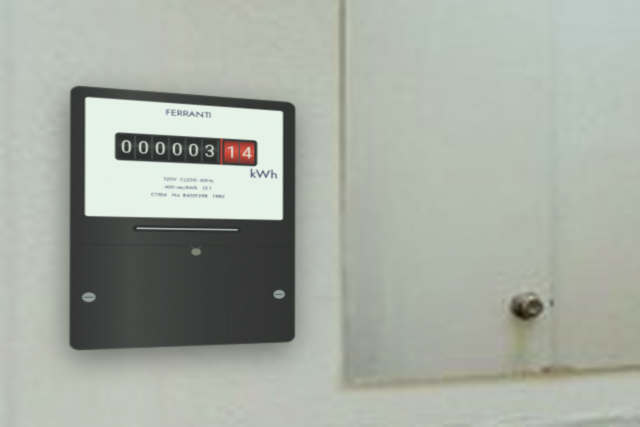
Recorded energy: 3.14
